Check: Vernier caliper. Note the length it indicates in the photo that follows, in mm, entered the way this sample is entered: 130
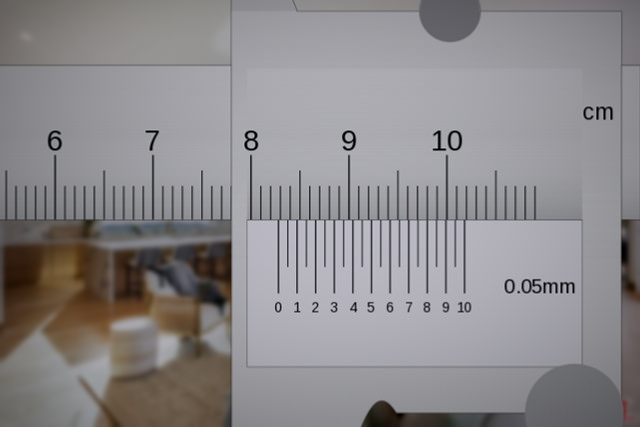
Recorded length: 82.8
